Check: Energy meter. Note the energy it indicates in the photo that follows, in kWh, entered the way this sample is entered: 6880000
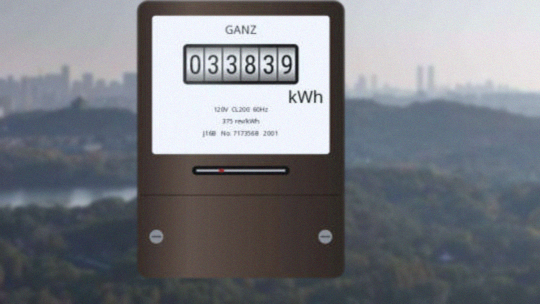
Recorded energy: 33839
